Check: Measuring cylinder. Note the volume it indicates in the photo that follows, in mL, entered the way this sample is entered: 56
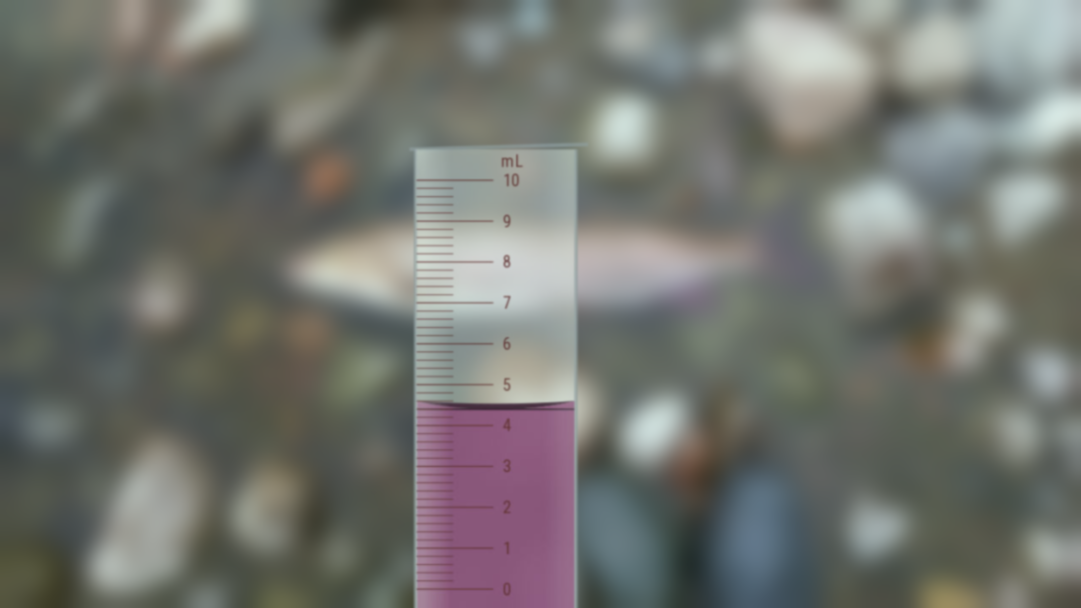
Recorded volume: 4.4
